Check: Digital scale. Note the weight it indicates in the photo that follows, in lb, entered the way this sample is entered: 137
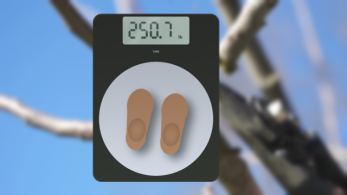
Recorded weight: 250.7
